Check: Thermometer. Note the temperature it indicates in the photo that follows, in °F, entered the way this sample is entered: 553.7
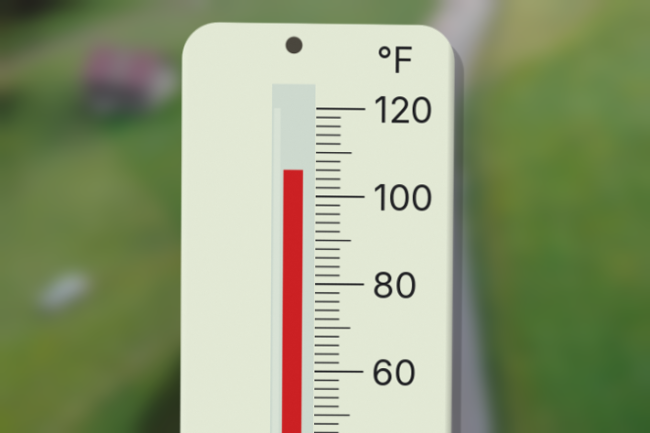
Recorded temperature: 106
